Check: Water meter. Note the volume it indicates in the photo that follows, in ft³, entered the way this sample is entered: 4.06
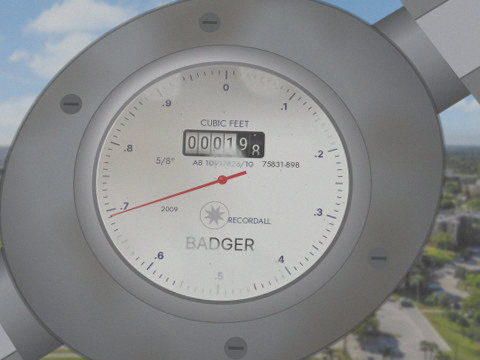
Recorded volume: 197.69
